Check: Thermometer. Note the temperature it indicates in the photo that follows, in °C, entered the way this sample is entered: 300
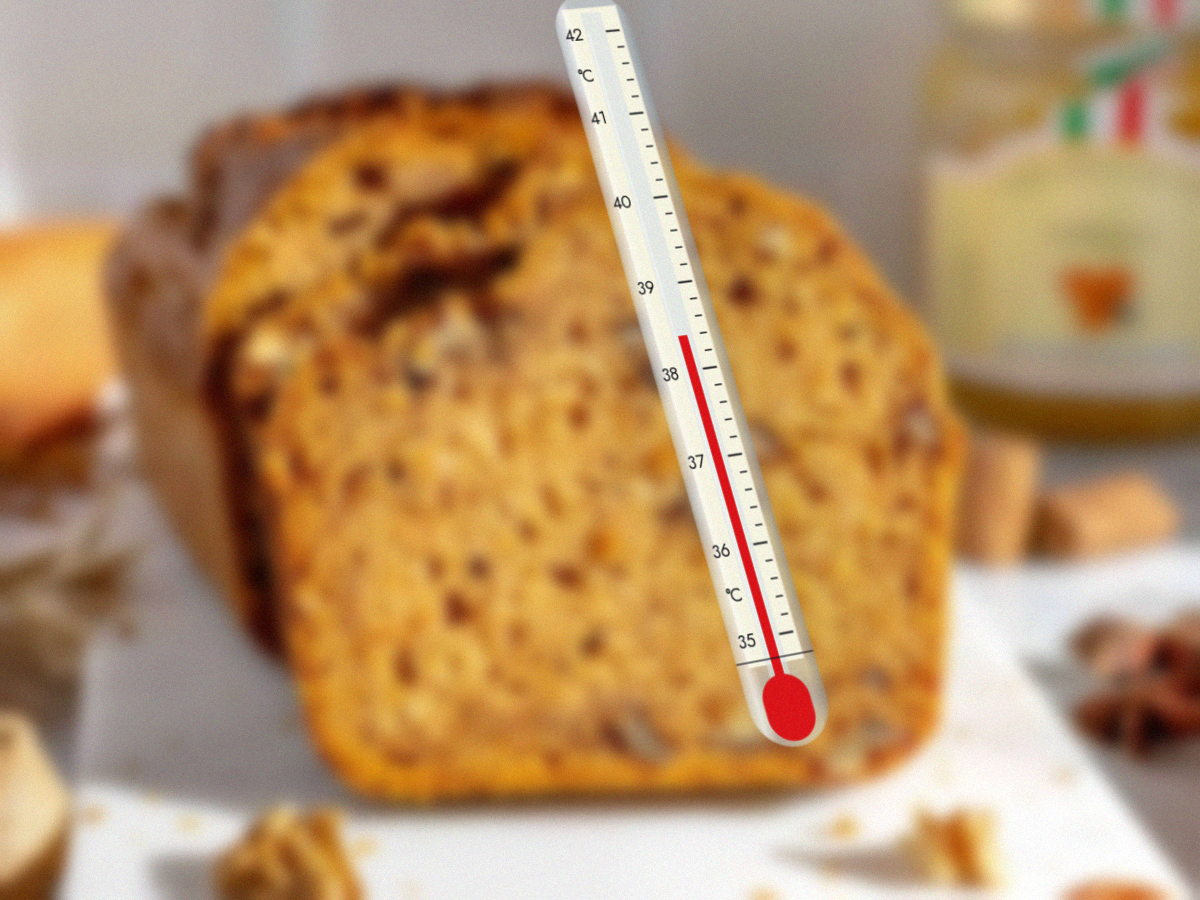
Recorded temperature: 38.4
